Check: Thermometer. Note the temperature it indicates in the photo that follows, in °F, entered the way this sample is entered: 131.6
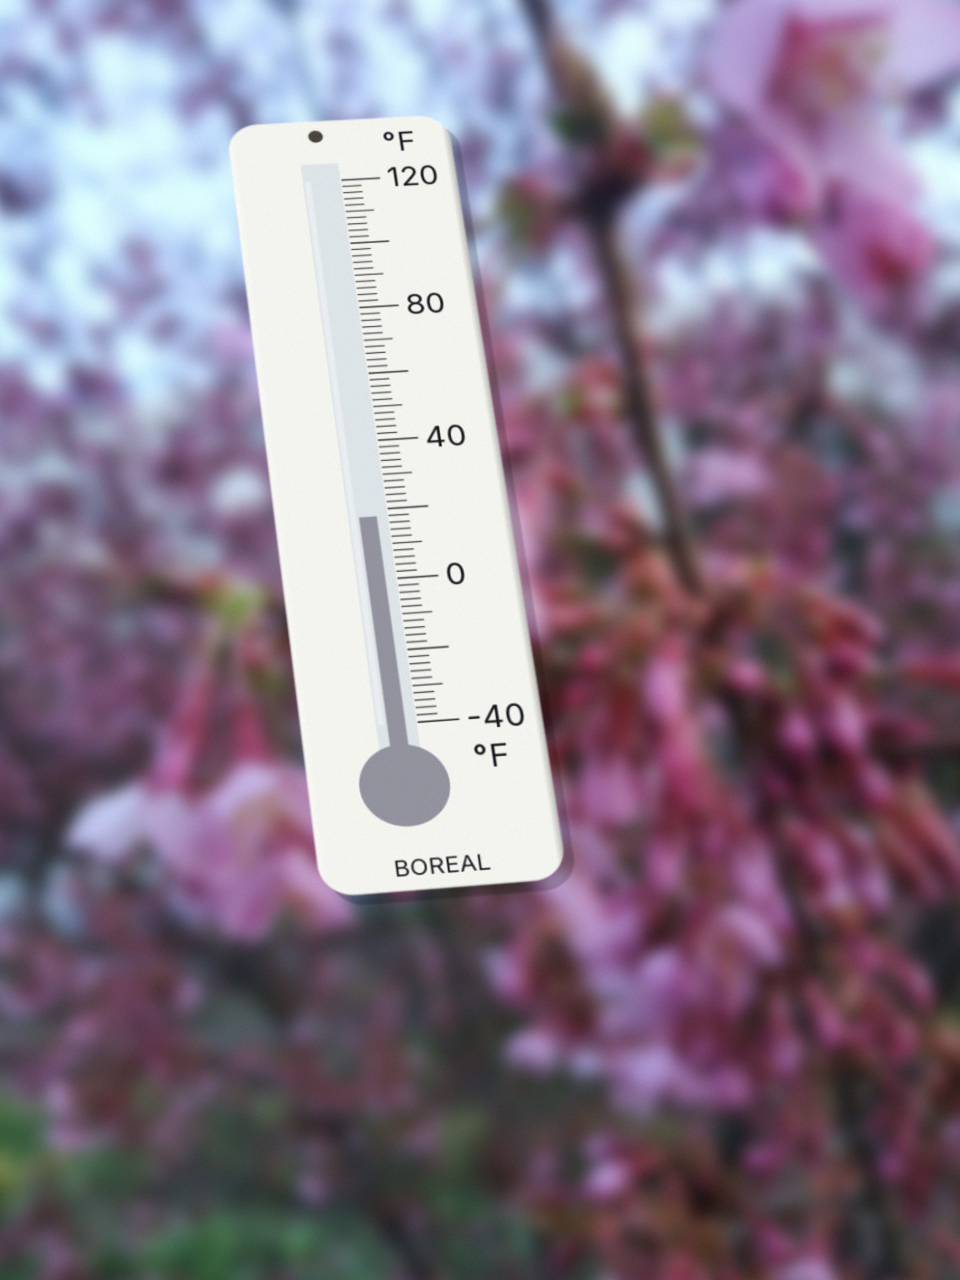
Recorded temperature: 18
